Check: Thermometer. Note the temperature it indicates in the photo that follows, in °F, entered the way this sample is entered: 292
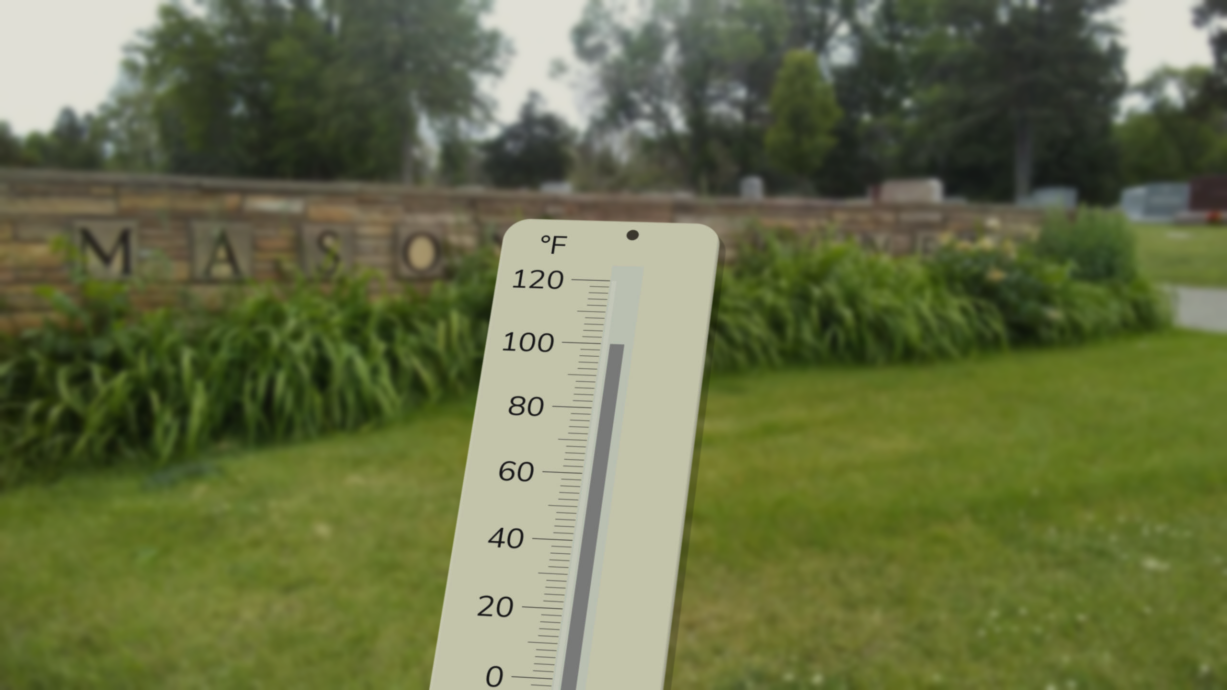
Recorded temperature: 100
